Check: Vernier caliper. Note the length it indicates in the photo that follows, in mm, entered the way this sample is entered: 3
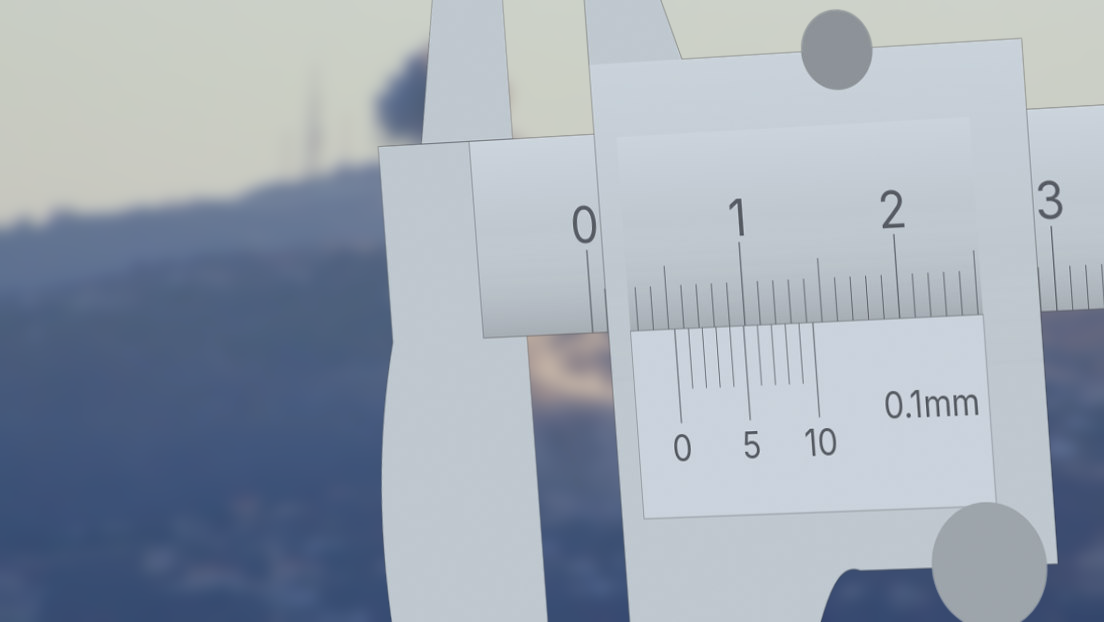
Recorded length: 5.4
